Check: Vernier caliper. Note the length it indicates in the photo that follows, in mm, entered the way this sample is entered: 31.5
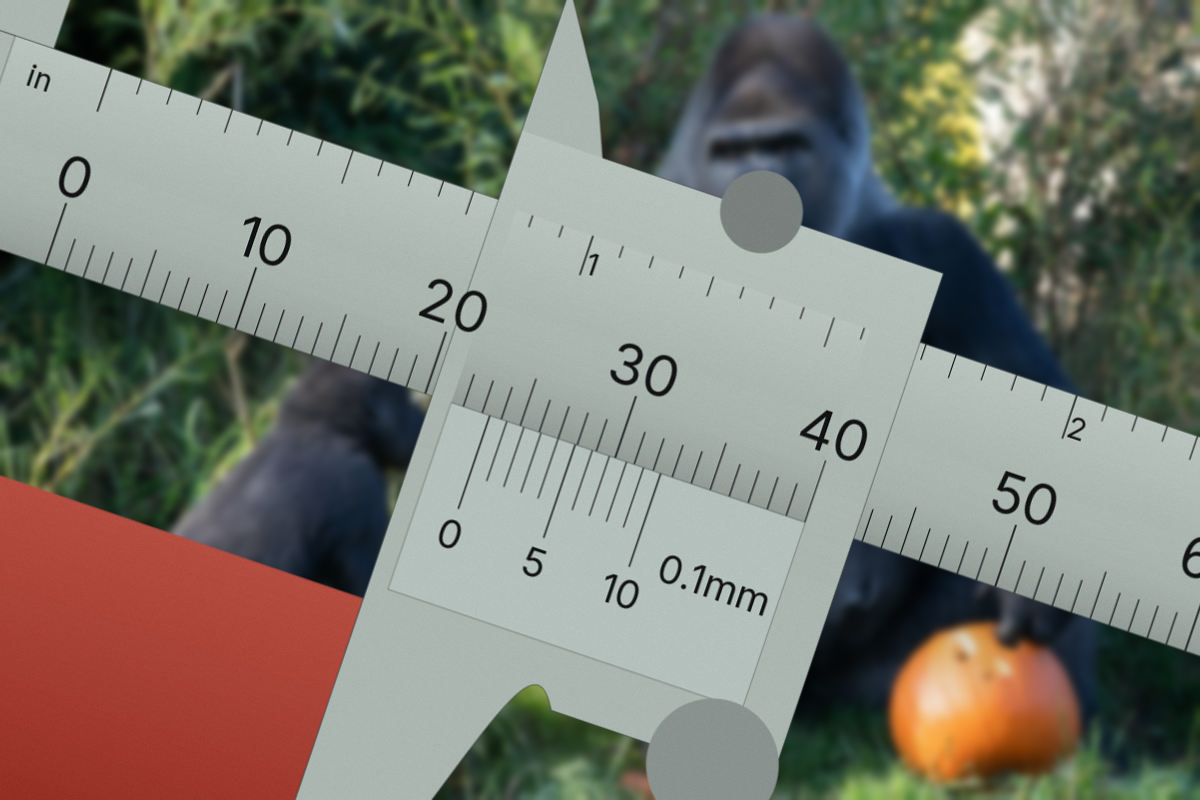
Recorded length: 23.4
